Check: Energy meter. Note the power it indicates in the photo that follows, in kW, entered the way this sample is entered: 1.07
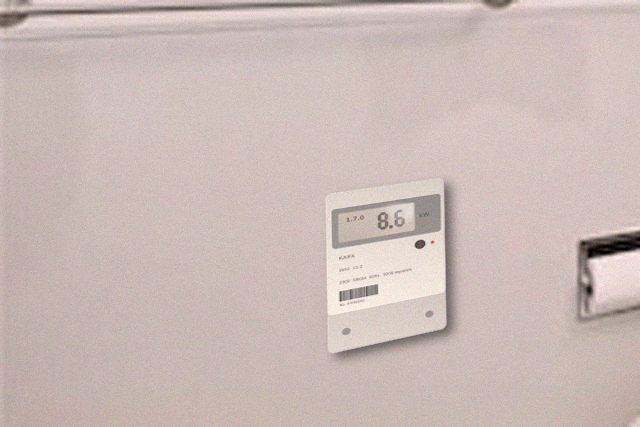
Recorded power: 8.6
